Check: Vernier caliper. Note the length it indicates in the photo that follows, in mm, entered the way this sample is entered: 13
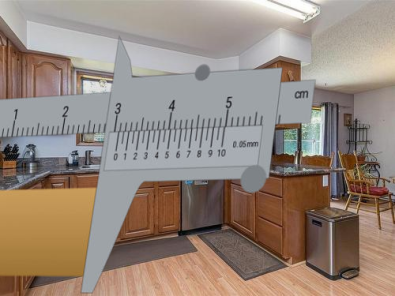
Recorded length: 30.8
